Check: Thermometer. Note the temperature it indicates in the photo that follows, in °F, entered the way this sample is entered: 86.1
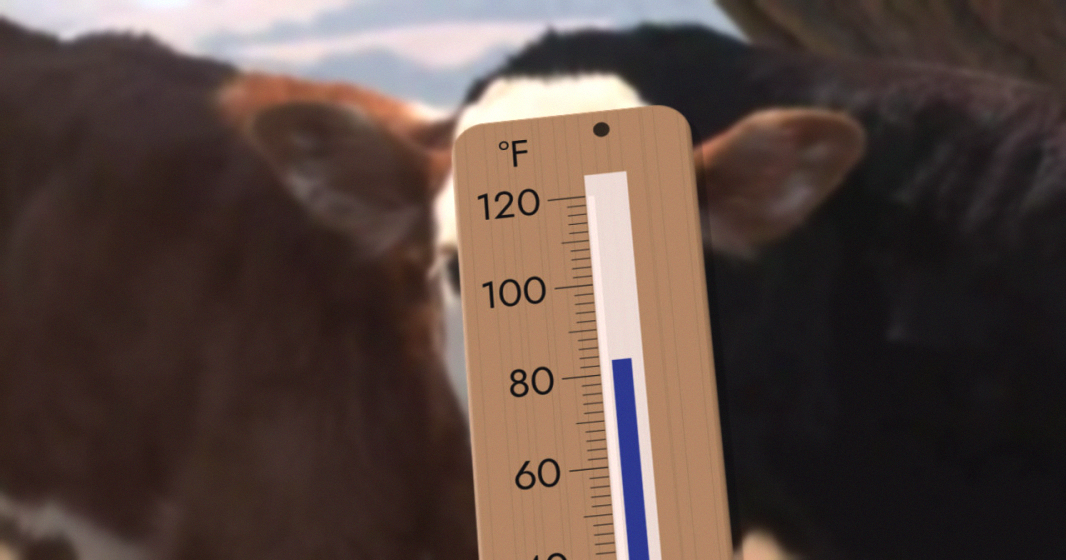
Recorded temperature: 83
